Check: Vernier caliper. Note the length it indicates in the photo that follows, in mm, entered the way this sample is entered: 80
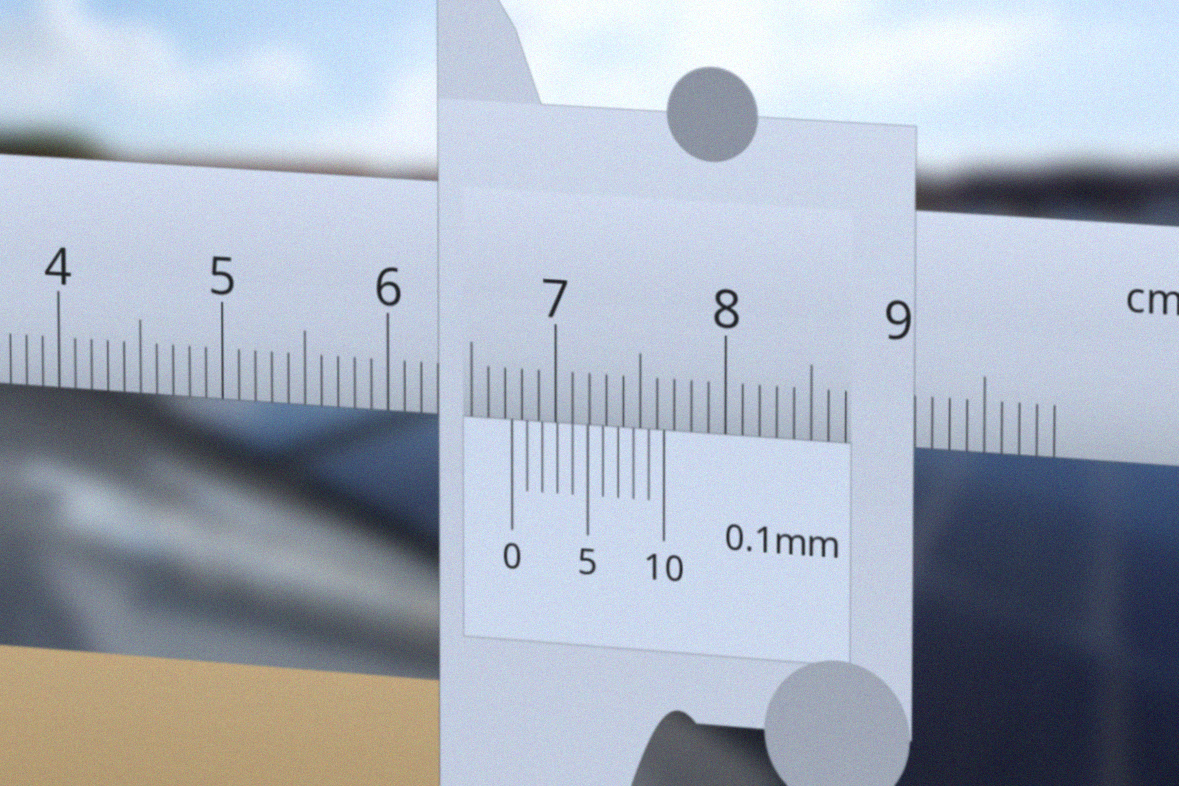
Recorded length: 67.4
